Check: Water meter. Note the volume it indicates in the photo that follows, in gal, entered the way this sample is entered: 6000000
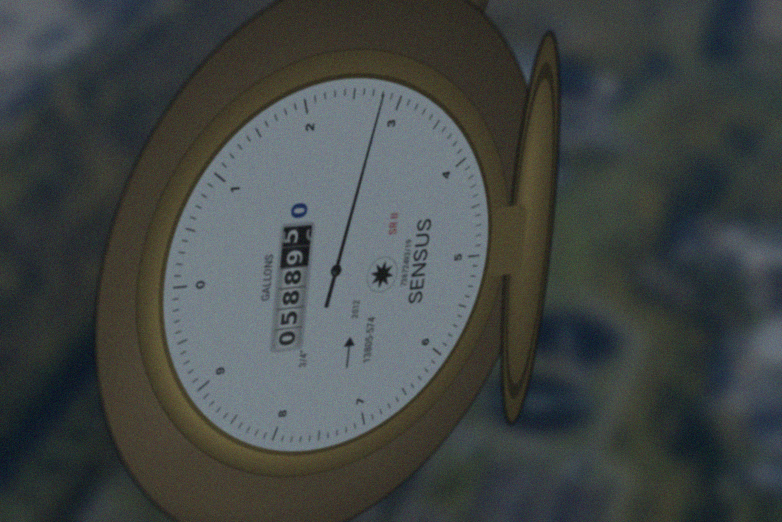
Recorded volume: 588952.8
